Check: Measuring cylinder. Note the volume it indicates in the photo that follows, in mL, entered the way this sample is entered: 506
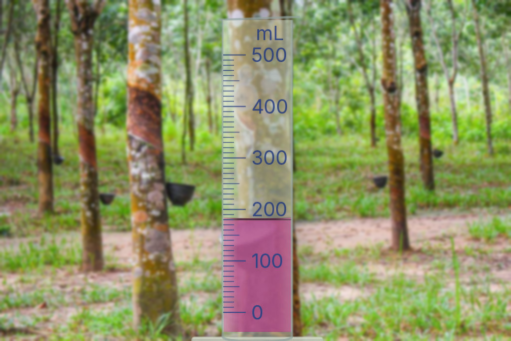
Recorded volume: 180
